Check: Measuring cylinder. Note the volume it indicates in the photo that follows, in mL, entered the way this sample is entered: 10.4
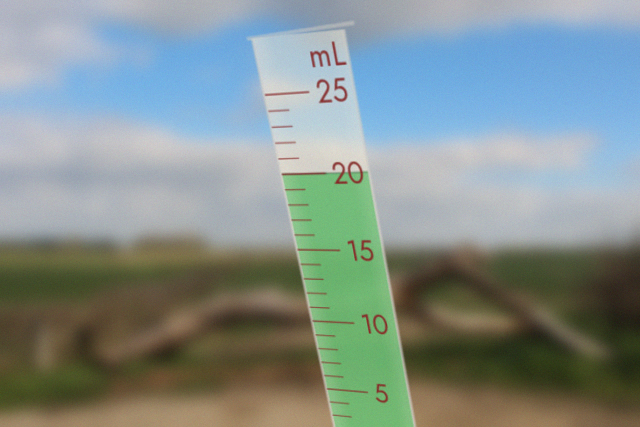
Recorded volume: 20
